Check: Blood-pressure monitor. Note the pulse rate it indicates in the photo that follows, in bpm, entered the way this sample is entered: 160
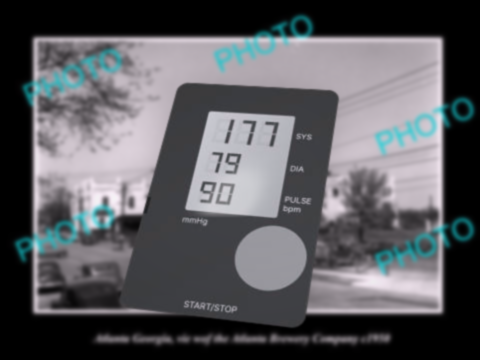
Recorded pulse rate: 90
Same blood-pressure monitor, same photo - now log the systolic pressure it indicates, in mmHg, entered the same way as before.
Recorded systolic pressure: 177
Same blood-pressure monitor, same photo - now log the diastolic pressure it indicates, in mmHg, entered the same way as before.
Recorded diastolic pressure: 79
